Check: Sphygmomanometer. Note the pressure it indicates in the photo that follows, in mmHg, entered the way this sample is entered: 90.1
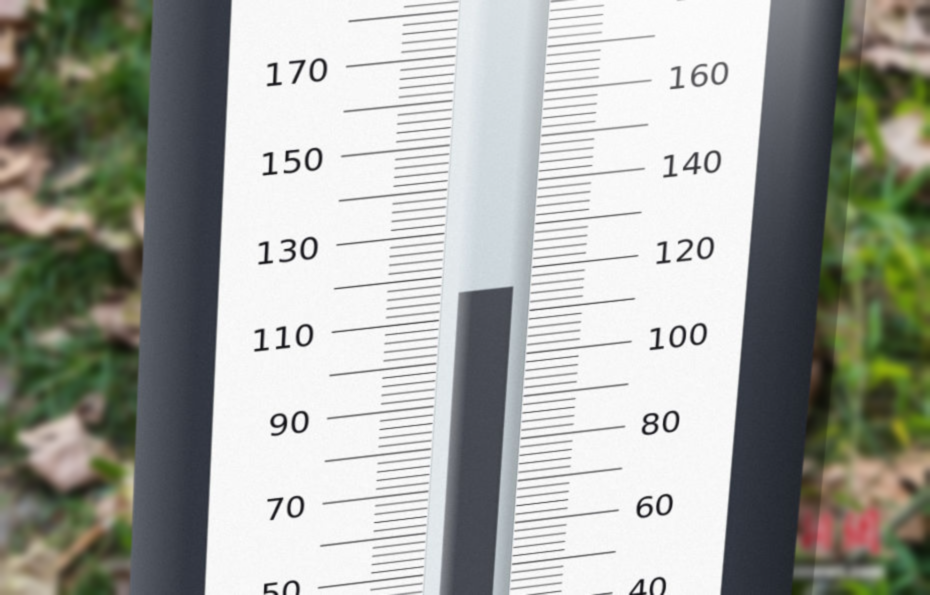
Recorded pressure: 116
